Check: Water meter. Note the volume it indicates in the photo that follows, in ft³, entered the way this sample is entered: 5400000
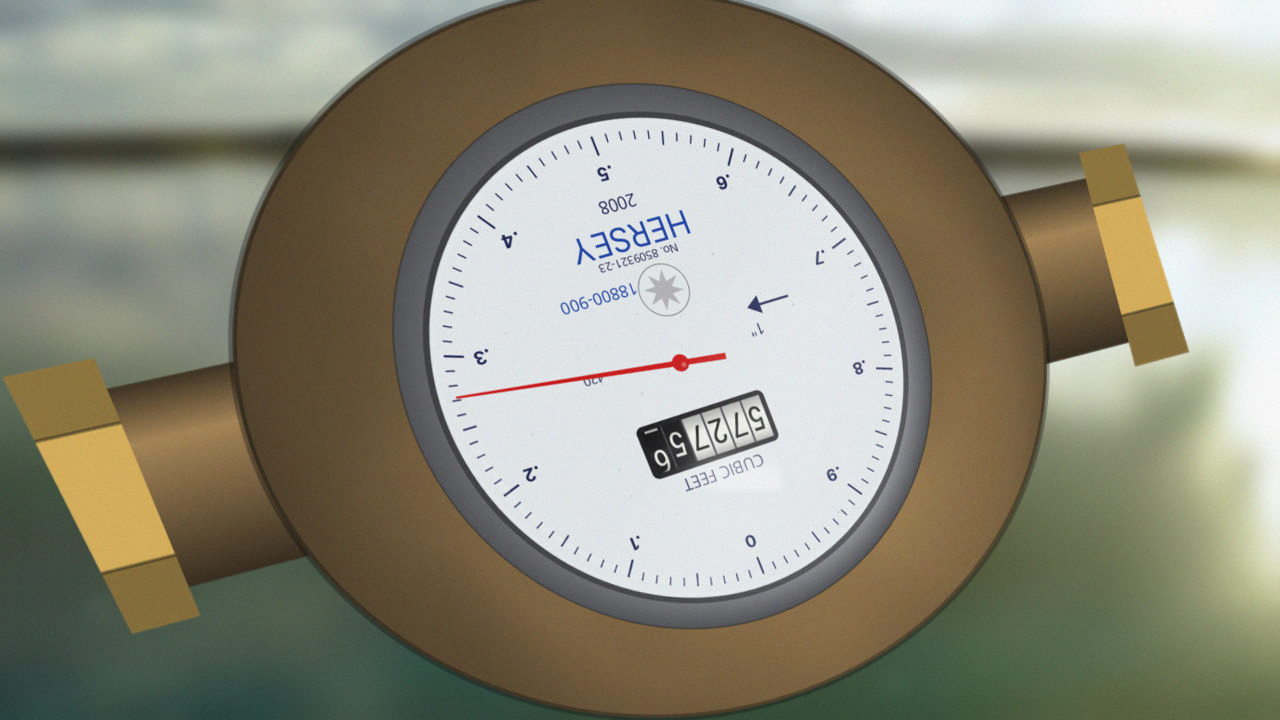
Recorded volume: 572756.27
